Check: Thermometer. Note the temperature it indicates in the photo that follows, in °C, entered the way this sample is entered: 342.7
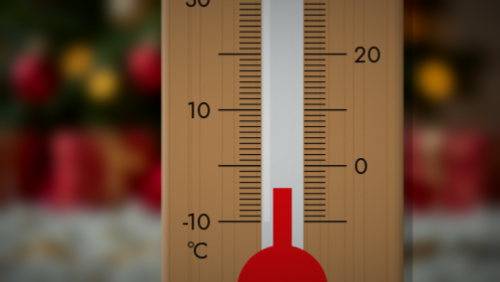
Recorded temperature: -4
